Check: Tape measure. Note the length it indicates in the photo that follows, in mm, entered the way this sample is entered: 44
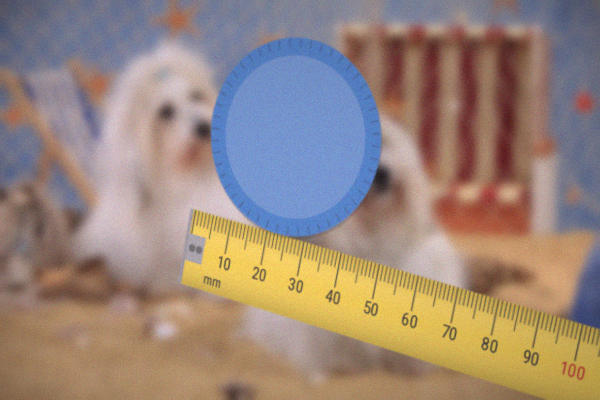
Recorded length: 45
